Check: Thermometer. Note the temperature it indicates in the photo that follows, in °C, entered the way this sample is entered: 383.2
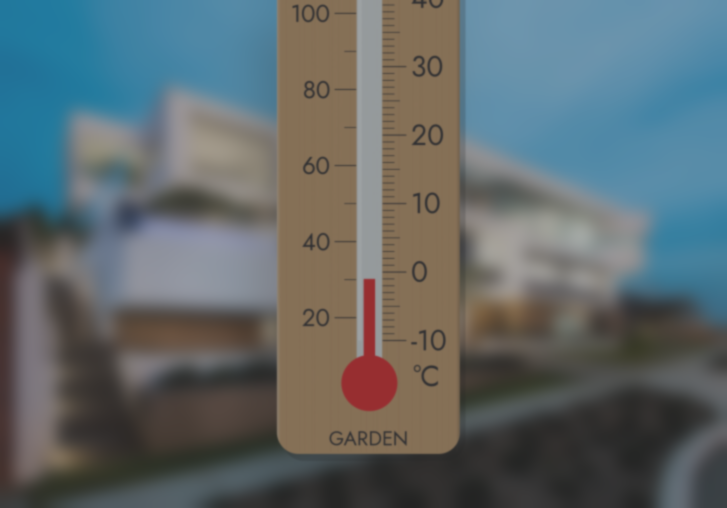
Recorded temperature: -1
